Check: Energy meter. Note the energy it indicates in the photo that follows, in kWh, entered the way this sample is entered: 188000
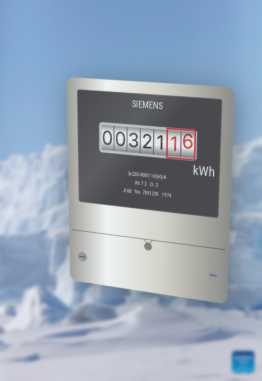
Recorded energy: 321.16
